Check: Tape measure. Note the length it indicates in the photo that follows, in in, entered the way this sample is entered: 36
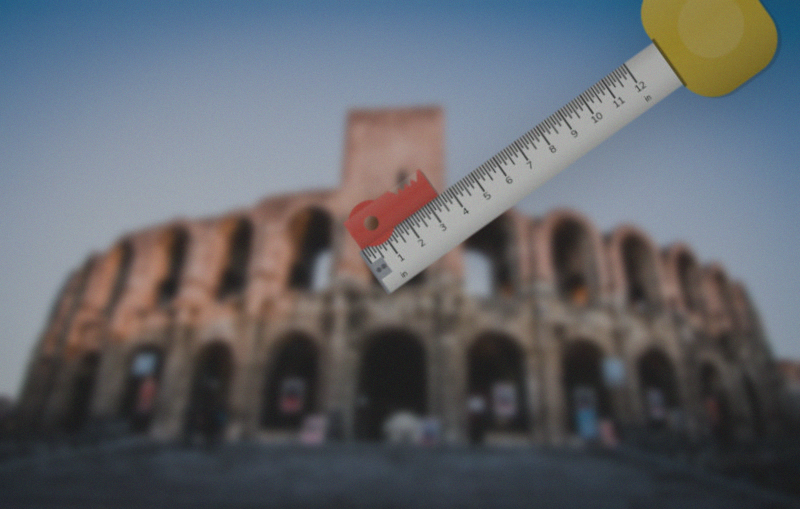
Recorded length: 3.5
